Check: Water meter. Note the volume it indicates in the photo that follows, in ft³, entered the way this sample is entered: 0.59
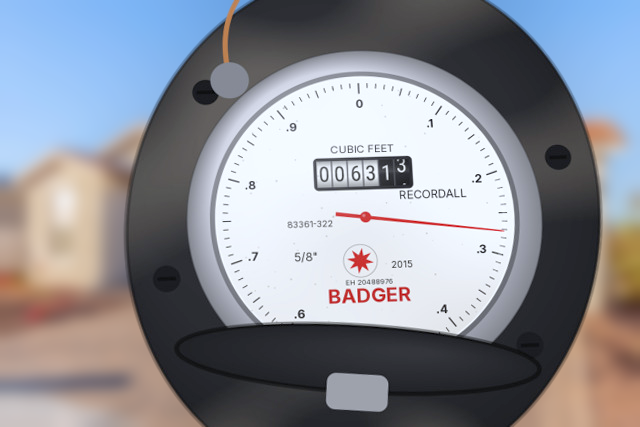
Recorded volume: 6313.27
